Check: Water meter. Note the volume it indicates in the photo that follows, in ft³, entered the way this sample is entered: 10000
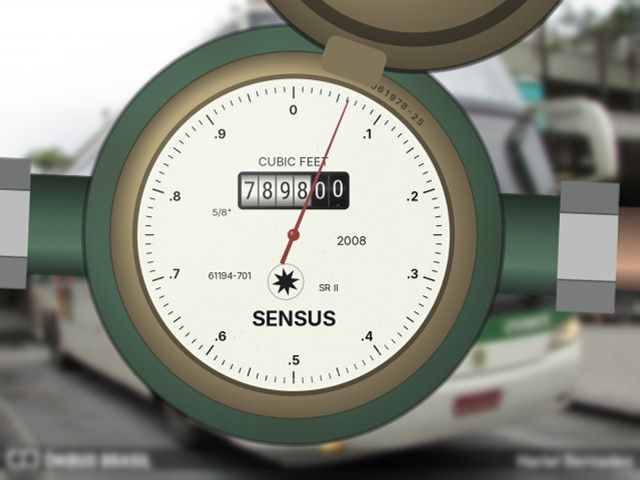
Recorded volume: 789800.06
